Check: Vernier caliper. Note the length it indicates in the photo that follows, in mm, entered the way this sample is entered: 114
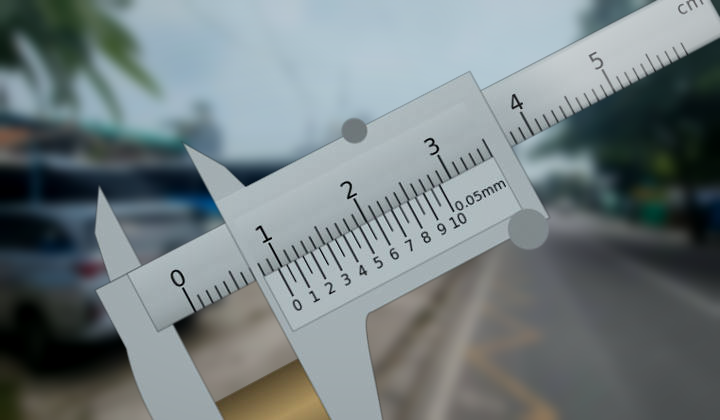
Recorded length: 9.6
